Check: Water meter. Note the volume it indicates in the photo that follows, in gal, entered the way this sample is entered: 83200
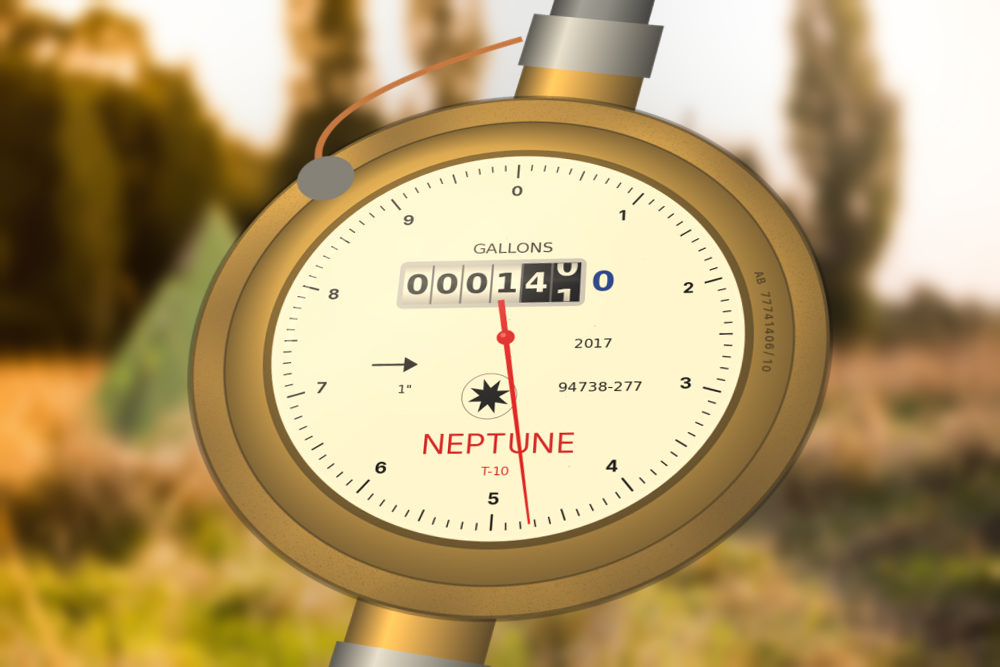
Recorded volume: 1404.7
